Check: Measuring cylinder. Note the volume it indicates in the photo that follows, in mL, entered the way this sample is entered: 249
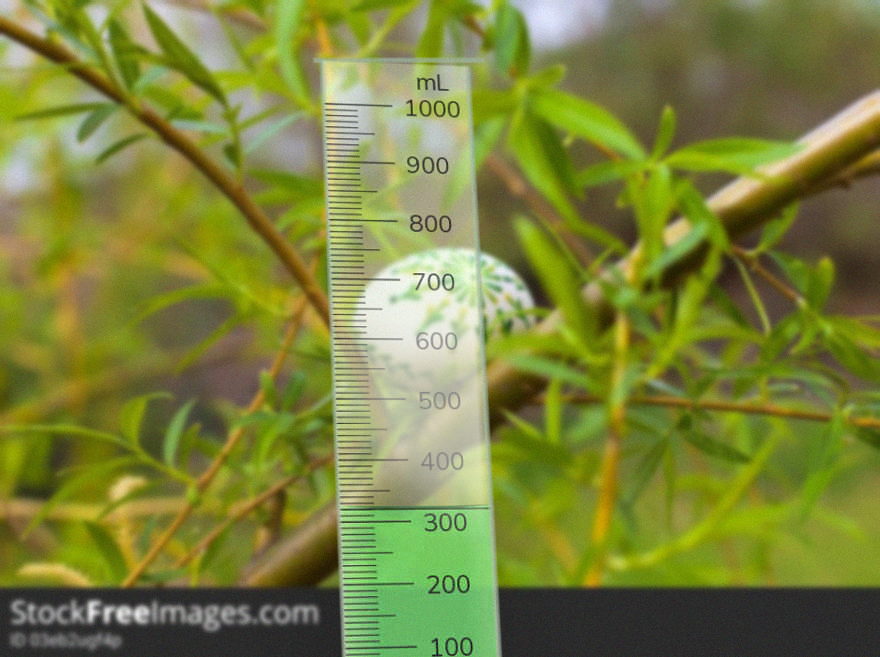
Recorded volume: 320
